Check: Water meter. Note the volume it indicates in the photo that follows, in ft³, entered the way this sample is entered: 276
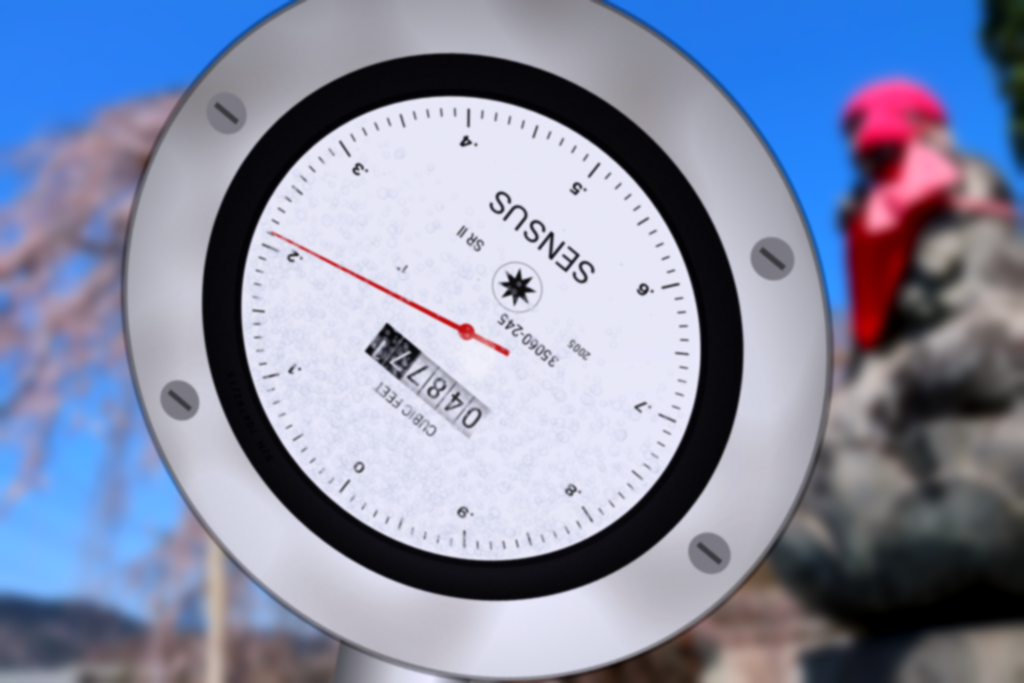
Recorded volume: 48771.21
